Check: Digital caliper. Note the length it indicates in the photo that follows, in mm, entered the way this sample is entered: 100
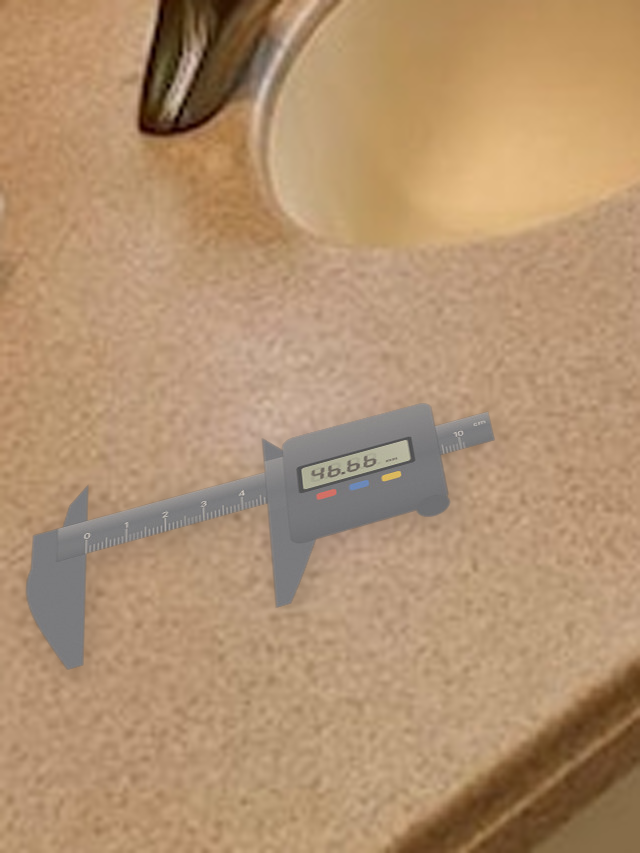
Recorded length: 46.66
